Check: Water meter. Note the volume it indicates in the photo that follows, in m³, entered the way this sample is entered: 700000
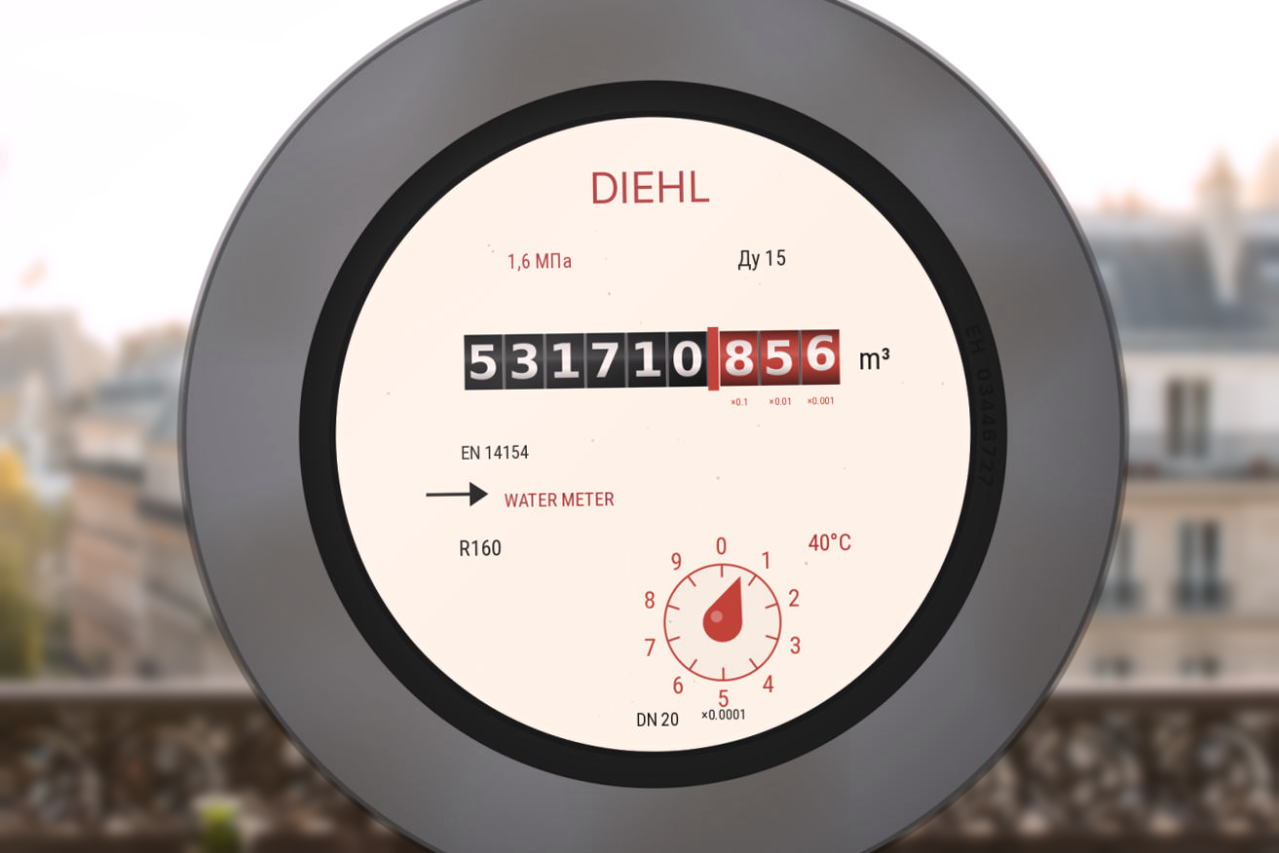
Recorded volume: 531710.8560
